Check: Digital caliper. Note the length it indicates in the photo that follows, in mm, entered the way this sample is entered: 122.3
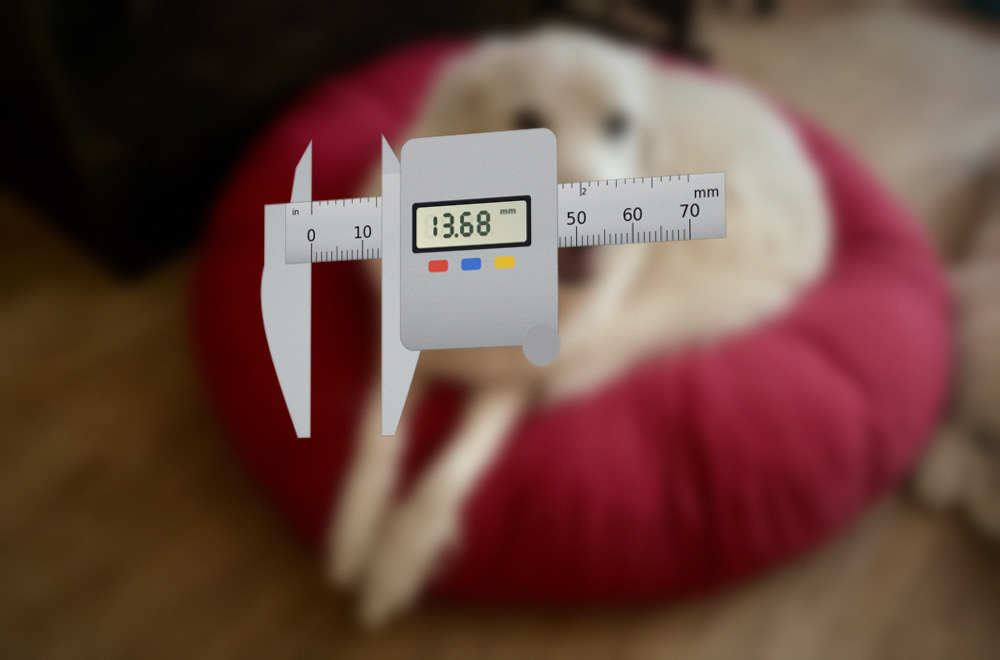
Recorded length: 13.68
